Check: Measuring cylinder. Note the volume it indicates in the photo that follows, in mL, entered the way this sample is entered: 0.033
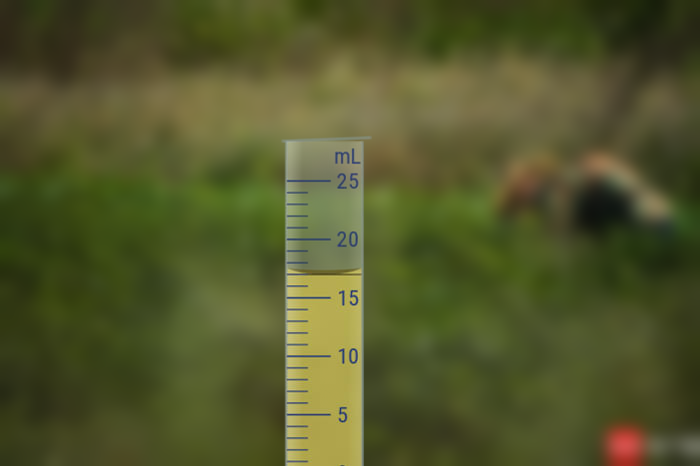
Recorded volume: 17
